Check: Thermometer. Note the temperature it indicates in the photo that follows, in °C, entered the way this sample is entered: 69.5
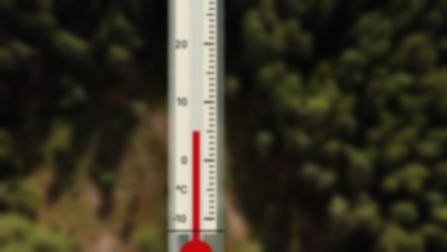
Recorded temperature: 5
